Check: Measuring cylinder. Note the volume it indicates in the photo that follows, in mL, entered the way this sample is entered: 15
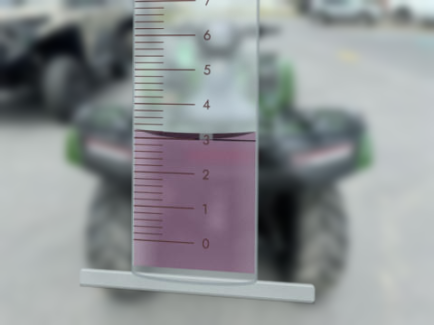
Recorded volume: 3
